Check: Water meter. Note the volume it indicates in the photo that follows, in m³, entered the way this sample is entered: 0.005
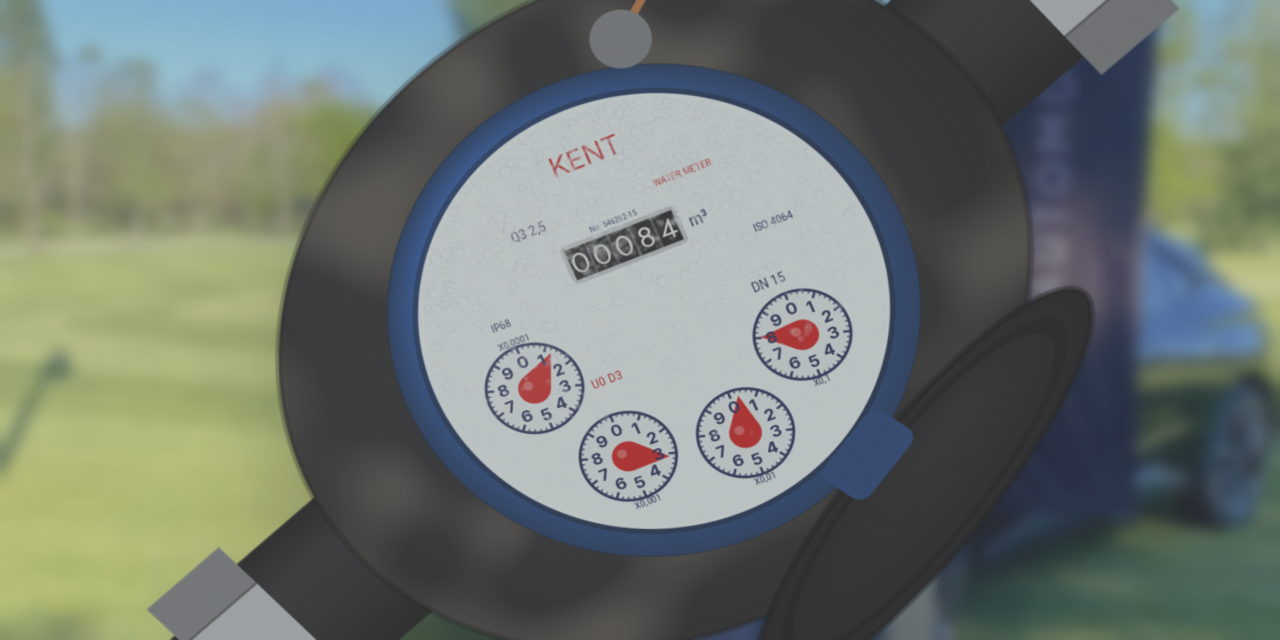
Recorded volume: 84.8031
